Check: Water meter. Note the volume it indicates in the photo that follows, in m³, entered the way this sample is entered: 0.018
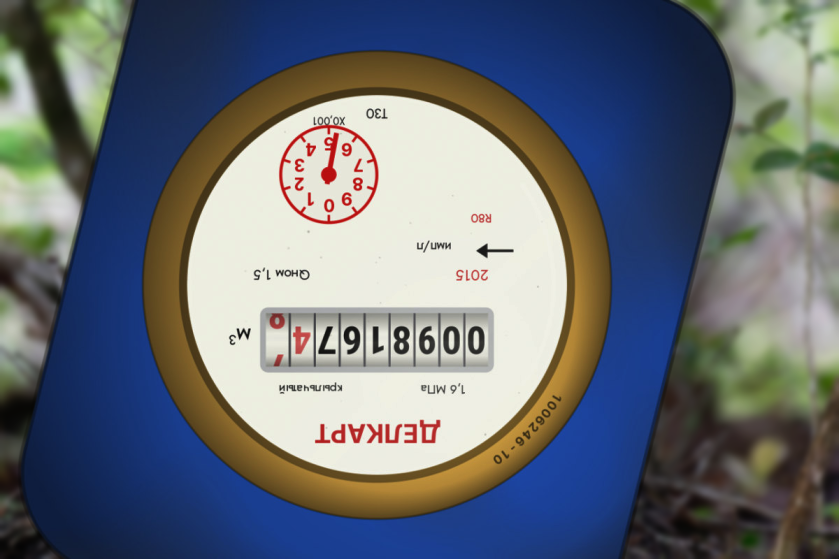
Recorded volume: 98167.475
